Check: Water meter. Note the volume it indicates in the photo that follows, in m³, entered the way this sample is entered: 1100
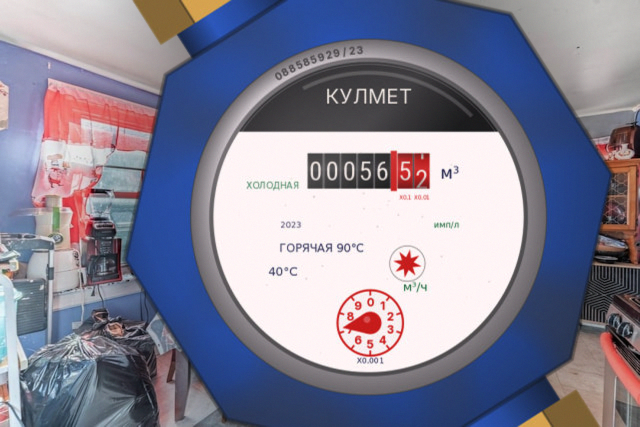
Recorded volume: 56.517
